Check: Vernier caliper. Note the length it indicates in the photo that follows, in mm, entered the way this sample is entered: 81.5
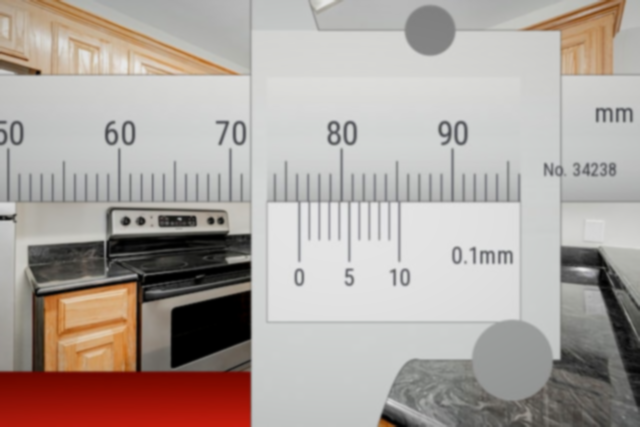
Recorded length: 76.2
